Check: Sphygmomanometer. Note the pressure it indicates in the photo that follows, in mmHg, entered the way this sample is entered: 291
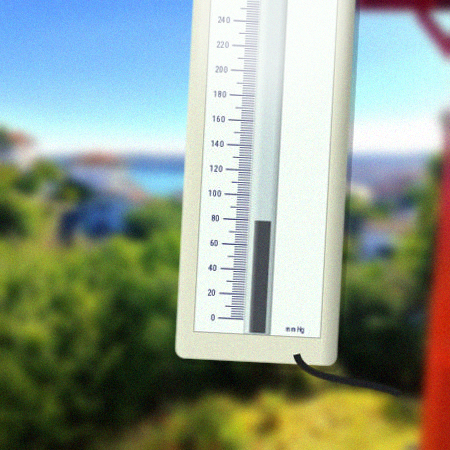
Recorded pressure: 80
